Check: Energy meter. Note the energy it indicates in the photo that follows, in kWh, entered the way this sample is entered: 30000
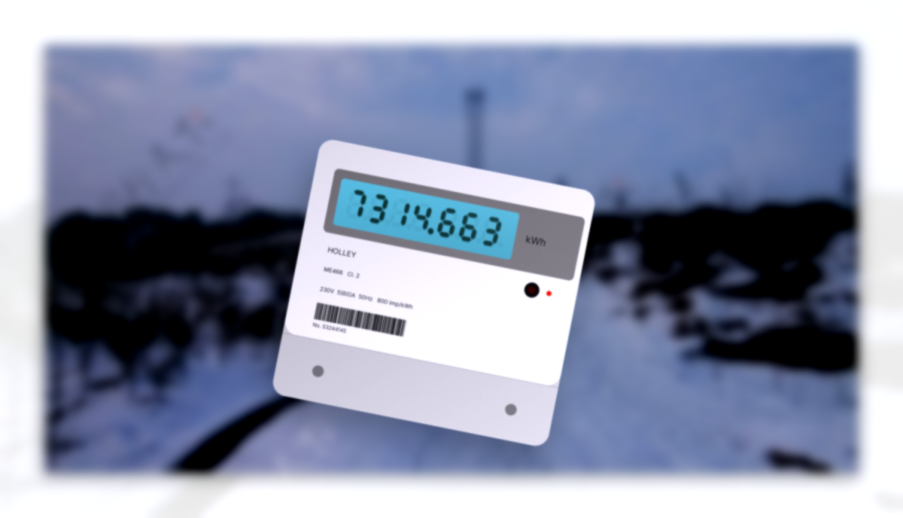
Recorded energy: 7314.663
